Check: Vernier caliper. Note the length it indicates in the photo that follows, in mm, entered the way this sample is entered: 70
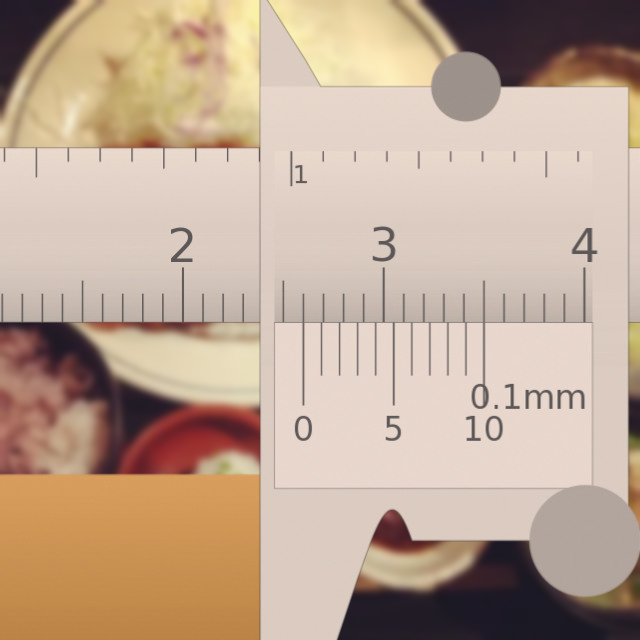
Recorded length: 26.0
